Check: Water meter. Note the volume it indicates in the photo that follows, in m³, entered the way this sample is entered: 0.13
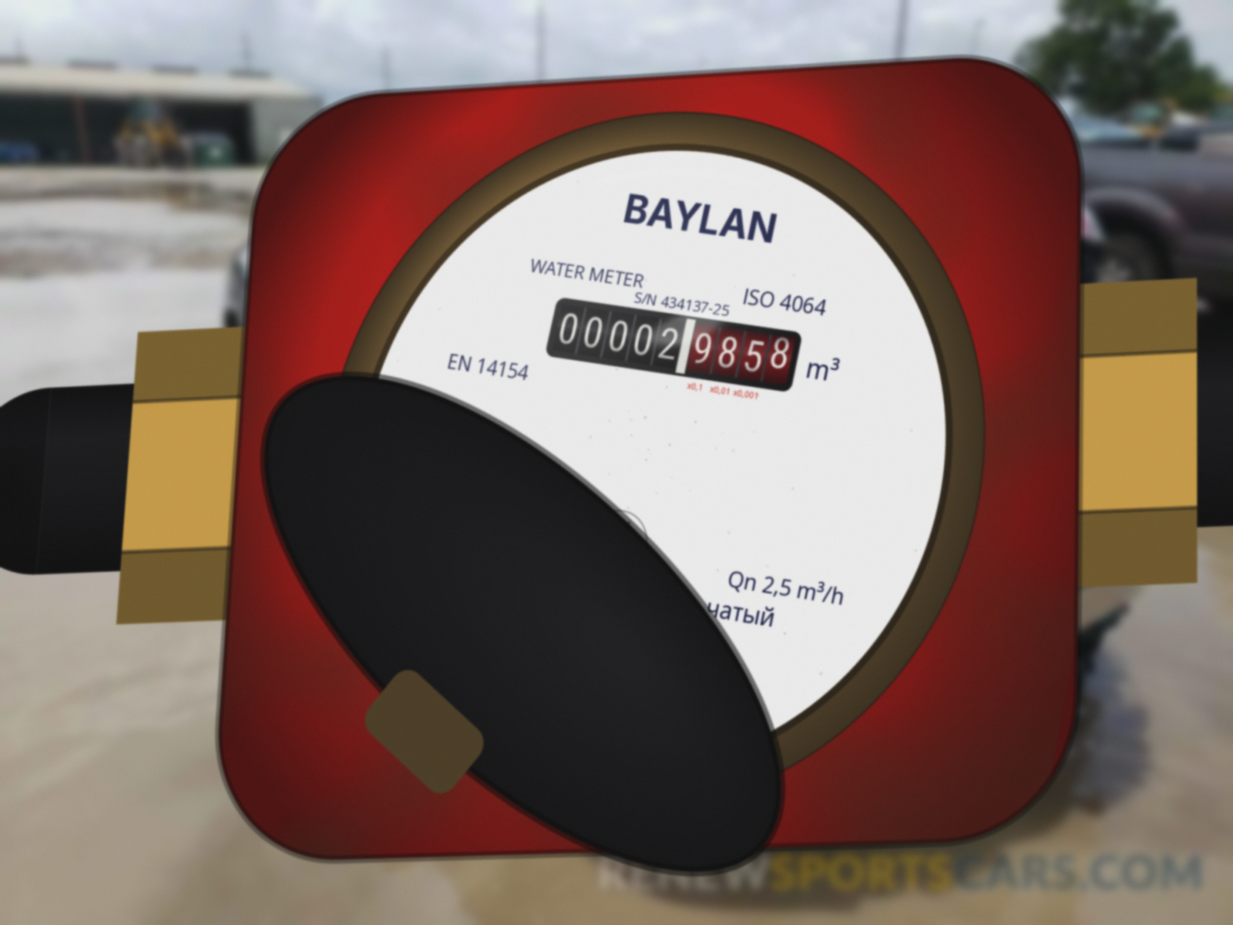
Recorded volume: 2.9858
